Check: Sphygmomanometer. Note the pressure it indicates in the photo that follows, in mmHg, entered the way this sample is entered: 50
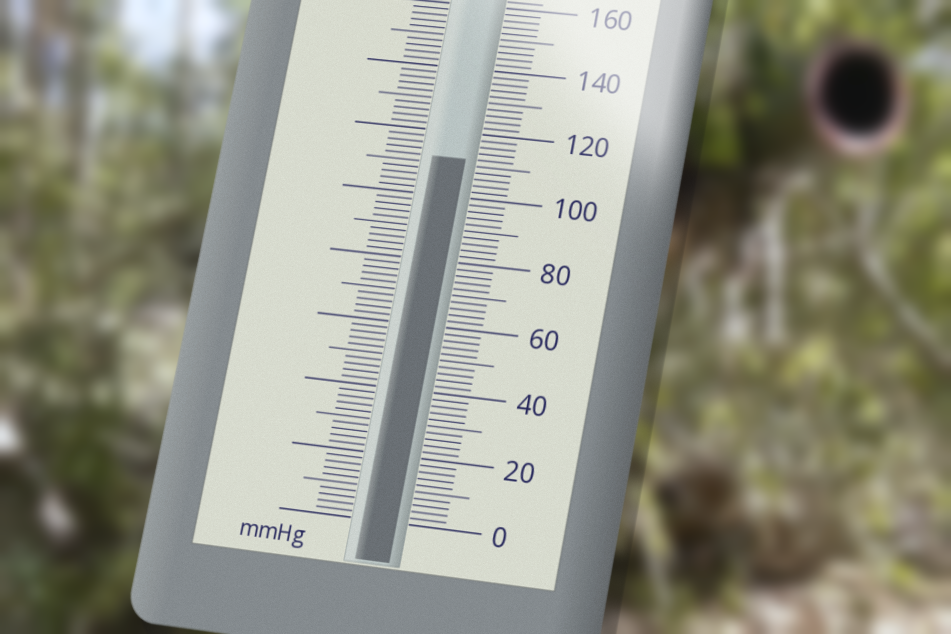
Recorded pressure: 112
